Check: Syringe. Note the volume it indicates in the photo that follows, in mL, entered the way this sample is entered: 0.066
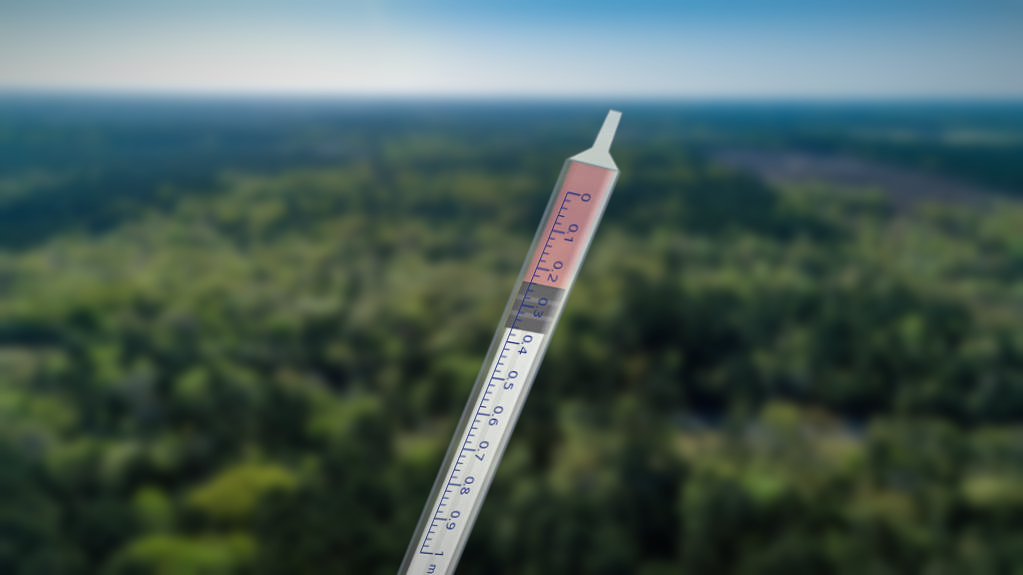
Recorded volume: 0.24
